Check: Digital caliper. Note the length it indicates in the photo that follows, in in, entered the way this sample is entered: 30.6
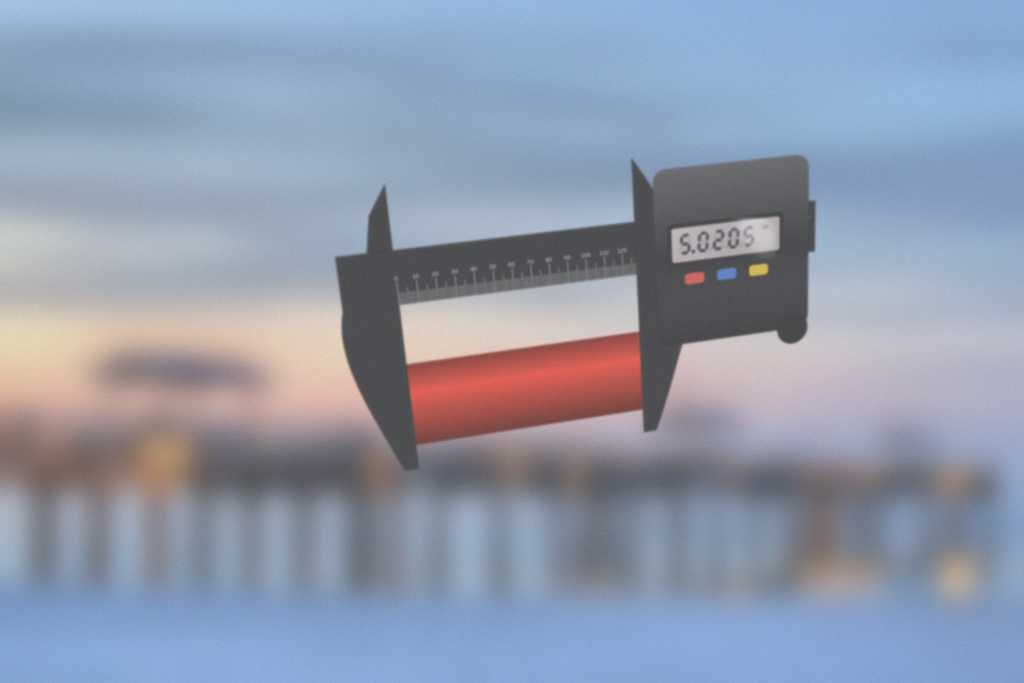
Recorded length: 5.0205
